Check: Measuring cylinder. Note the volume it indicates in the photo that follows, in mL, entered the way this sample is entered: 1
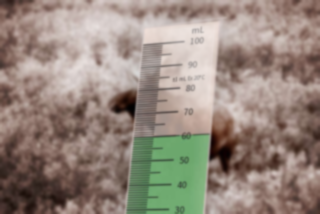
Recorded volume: 60
